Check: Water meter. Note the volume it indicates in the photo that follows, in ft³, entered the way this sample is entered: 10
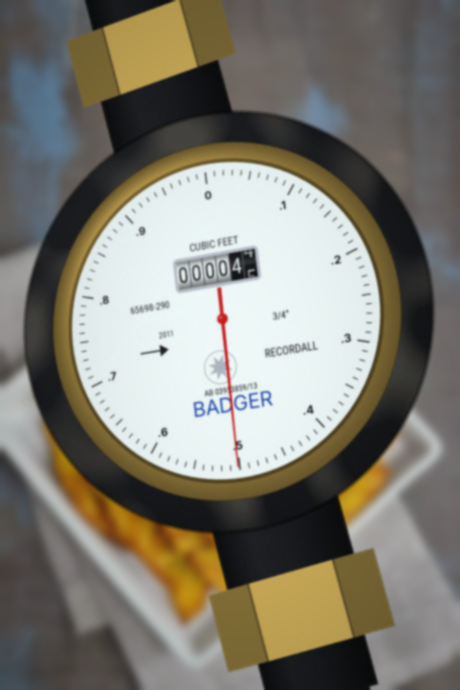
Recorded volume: 44.50
